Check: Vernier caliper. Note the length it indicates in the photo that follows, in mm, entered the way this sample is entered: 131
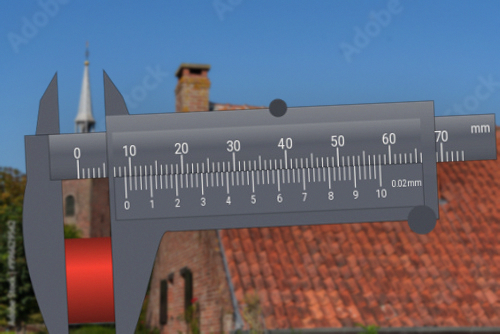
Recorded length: 9.0
